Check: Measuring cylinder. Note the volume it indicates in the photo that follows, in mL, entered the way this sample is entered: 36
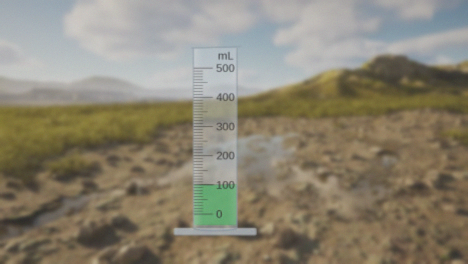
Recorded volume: 100
